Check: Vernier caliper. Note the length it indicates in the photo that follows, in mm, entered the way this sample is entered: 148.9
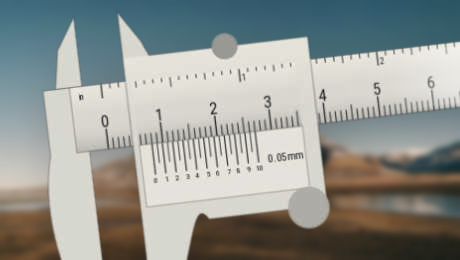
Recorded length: 8.0
